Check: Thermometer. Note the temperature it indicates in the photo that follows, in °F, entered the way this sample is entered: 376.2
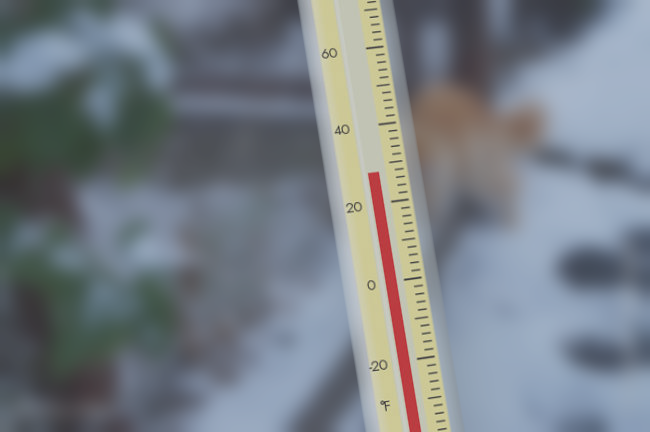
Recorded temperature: 28
